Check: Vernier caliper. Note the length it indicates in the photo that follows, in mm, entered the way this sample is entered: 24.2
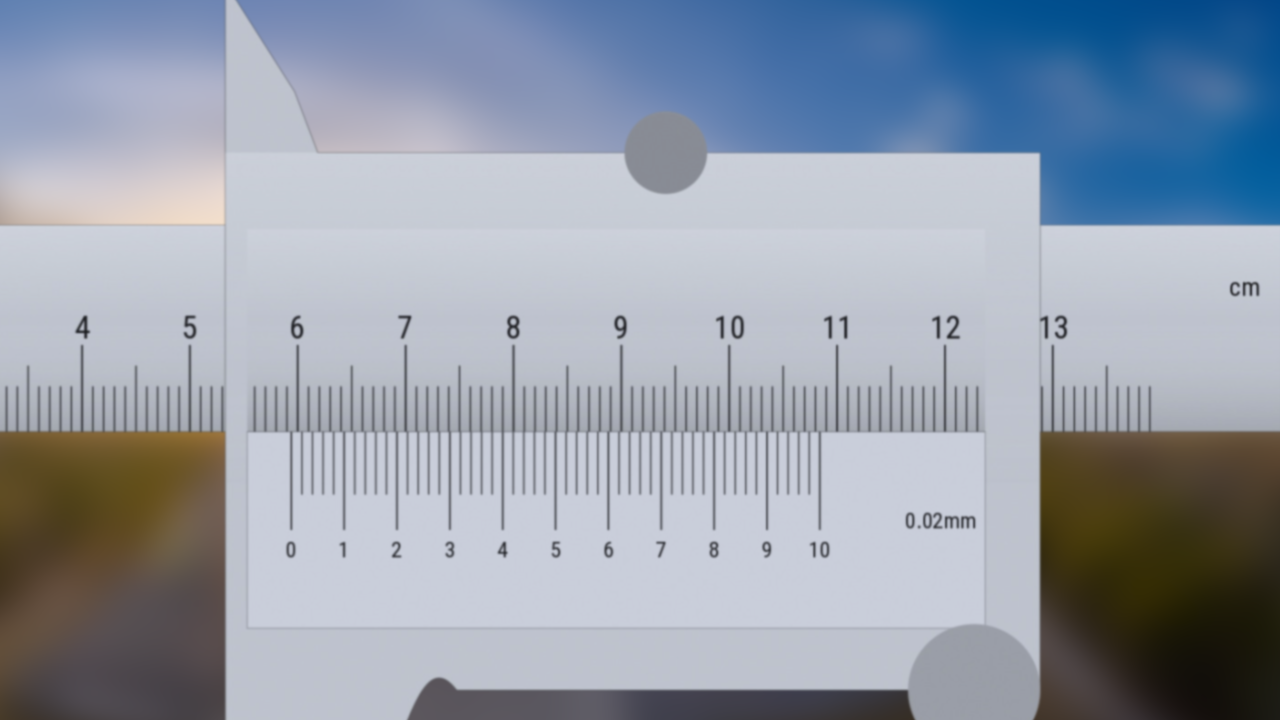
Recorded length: 59.4
